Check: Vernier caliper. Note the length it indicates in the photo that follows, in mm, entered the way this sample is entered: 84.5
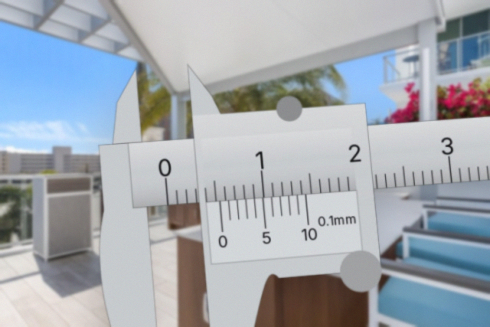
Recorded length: 5.4
